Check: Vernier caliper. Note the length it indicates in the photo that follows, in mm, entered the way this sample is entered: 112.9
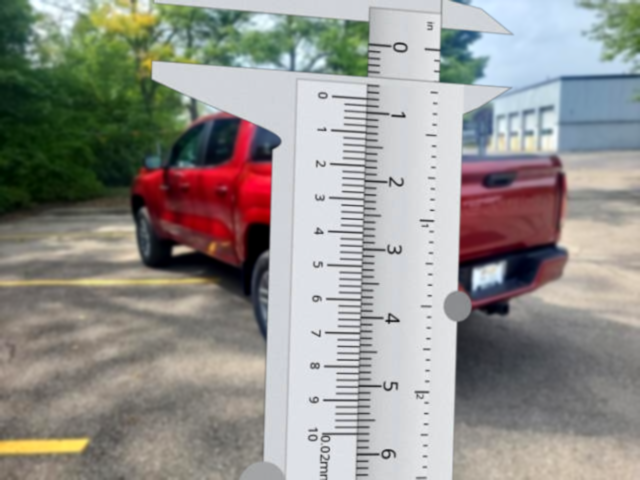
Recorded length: 8.0
